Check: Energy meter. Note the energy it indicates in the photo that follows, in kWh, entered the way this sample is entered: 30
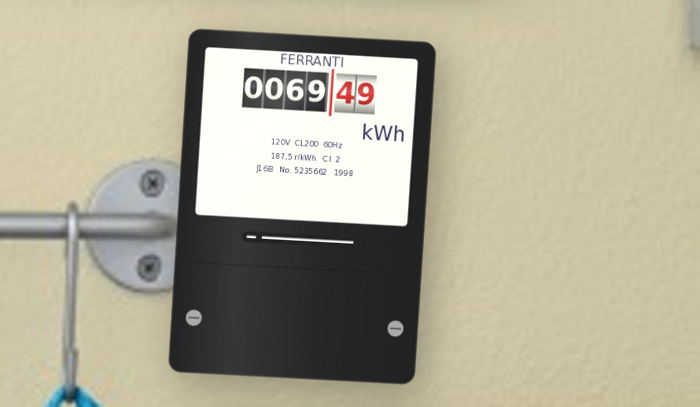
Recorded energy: 69.49
